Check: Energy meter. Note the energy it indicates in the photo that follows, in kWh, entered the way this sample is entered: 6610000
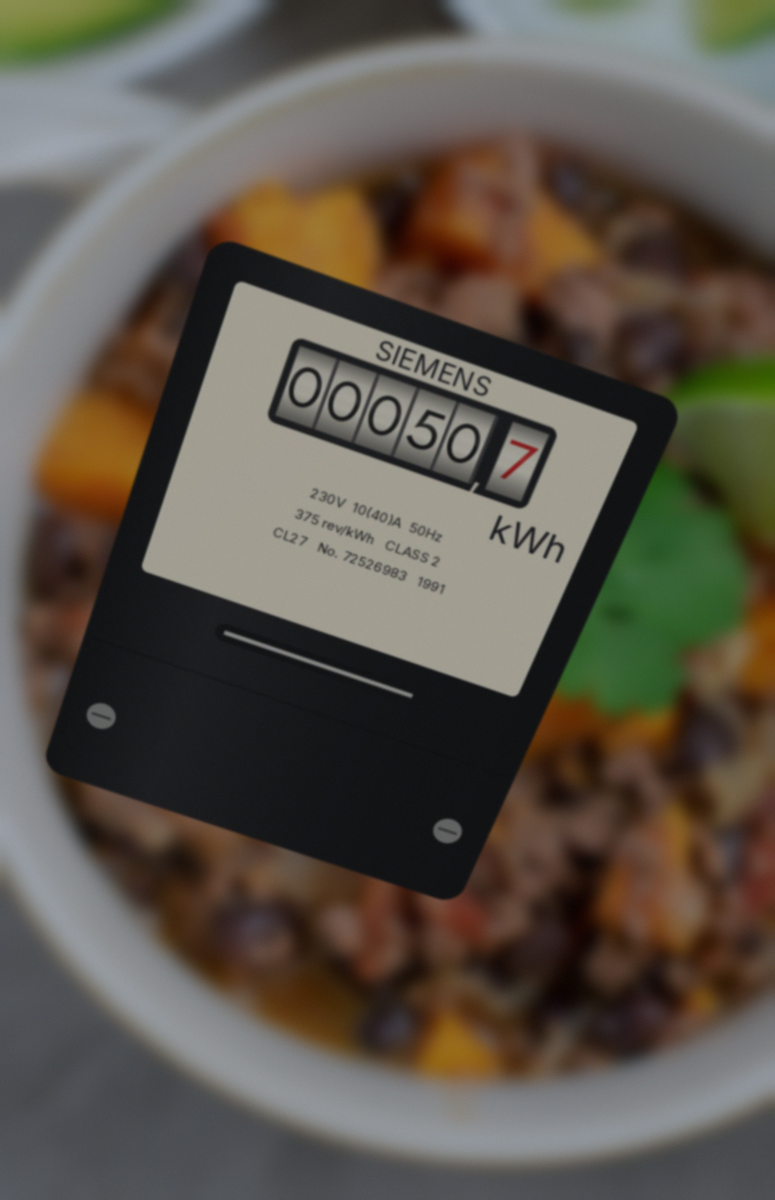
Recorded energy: 50.7
